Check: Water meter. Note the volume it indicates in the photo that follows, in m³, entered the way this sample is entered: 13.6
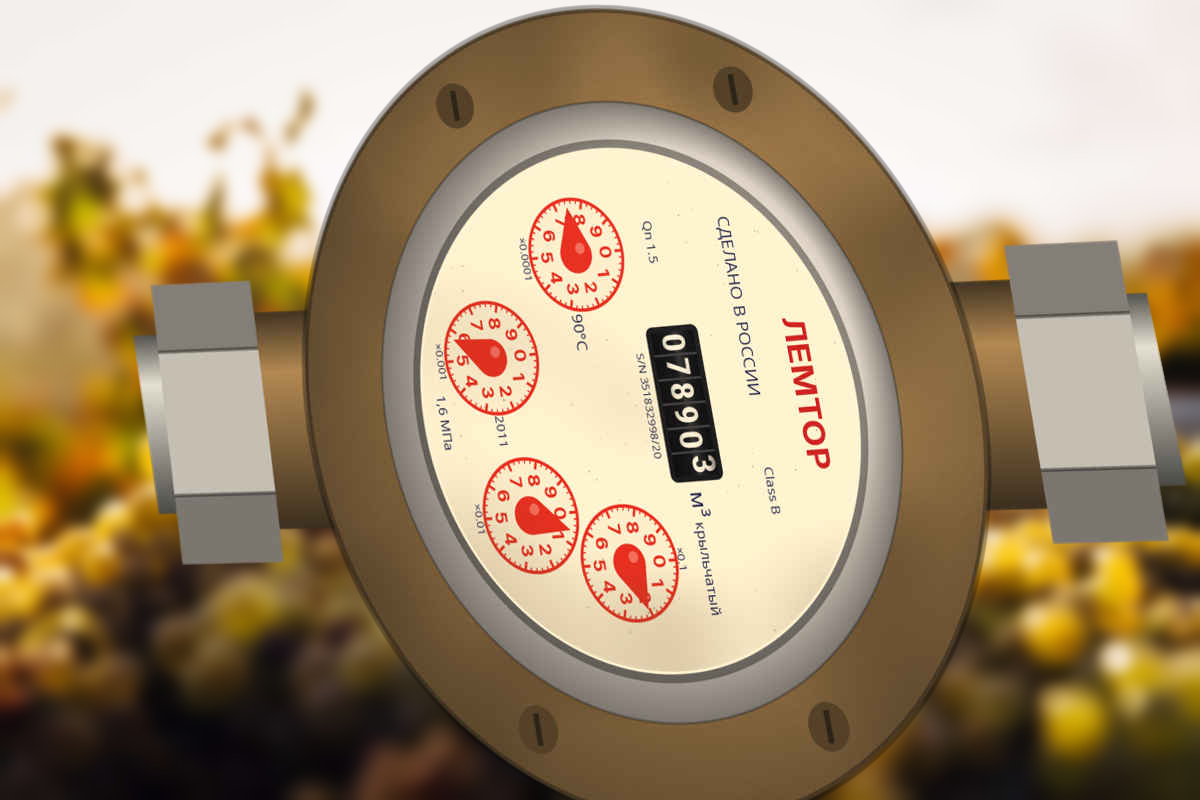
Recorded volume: 78903.2057
